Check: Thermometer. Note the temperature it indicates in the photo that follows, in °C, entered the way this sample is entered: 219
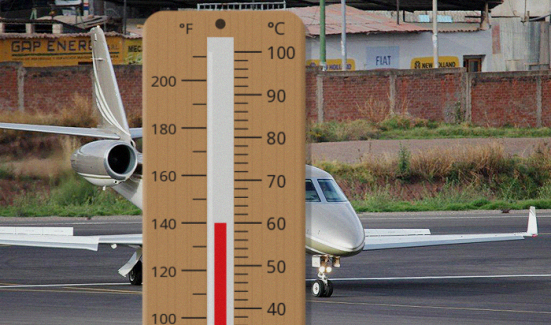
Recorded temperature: 60
